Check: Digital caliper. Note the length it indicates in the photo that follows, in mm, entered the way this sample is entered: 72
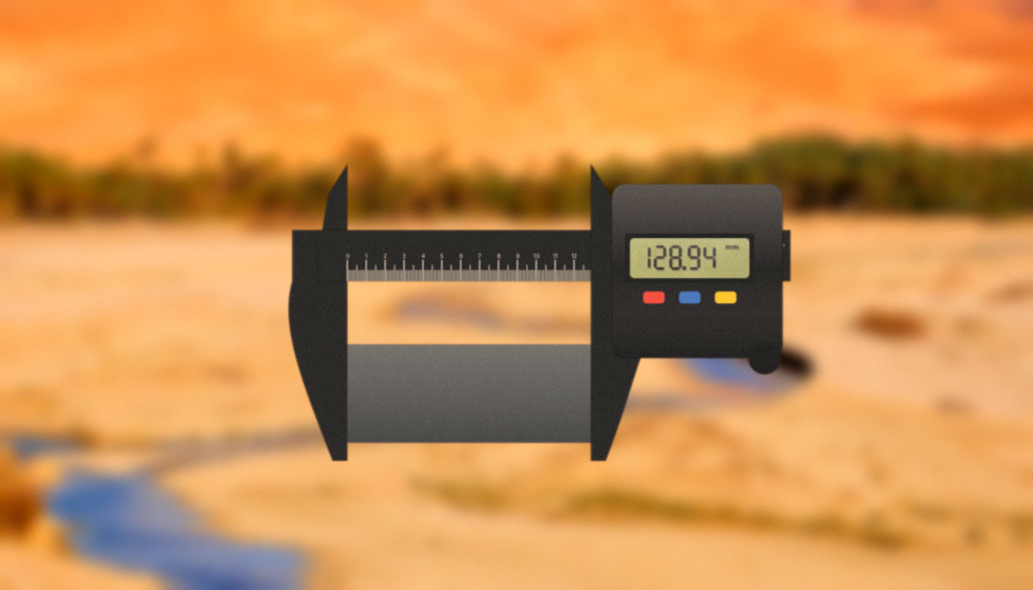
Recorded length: 128.94
